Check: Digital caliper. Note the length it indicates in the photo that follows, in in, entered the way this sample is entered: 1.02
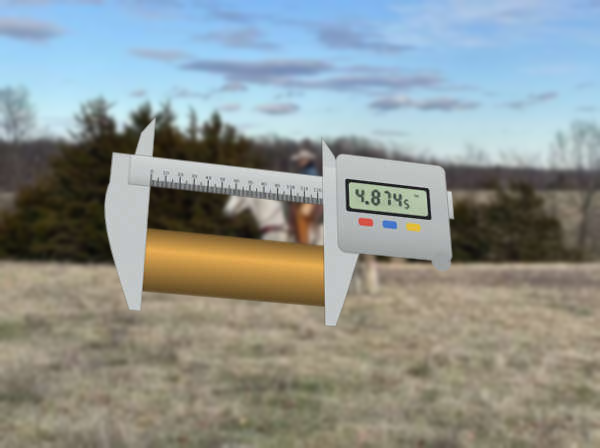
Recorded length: 4.8745
